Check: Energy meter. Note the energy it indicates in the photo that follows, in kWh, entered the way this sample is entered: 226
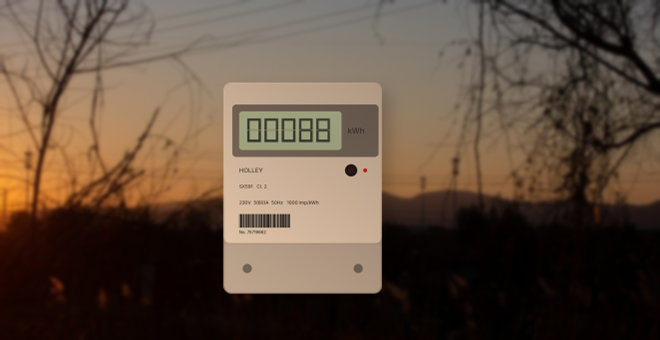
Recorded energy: 88
